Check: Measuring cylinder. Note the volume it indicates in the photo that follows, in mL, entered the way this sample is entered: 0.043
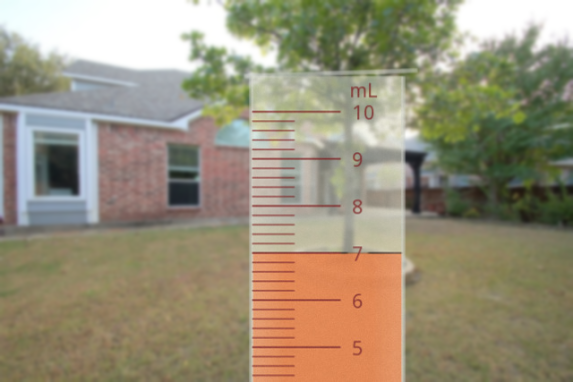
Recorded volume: 7
